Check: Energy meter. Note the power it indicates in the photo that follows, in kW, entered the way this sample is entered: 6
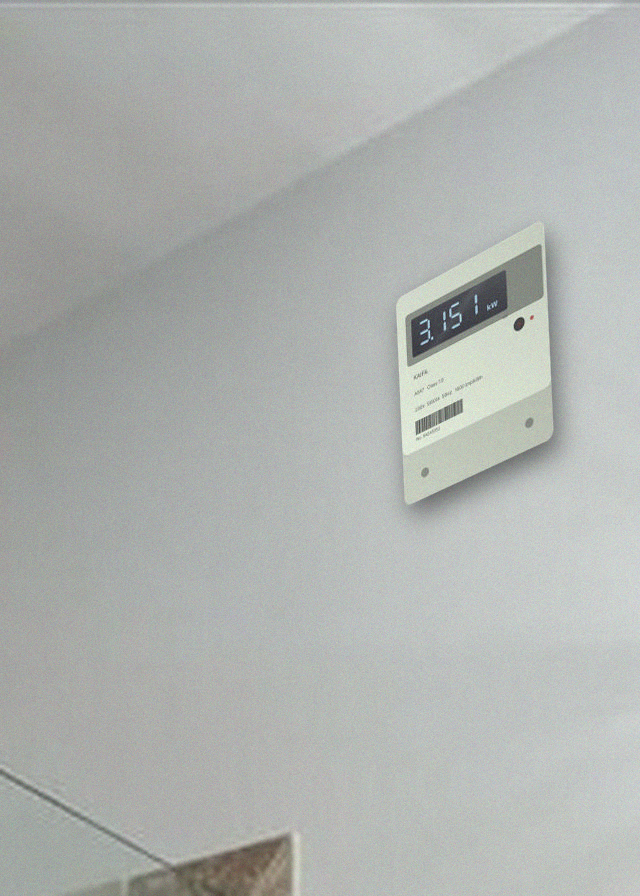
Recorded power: 3.151
